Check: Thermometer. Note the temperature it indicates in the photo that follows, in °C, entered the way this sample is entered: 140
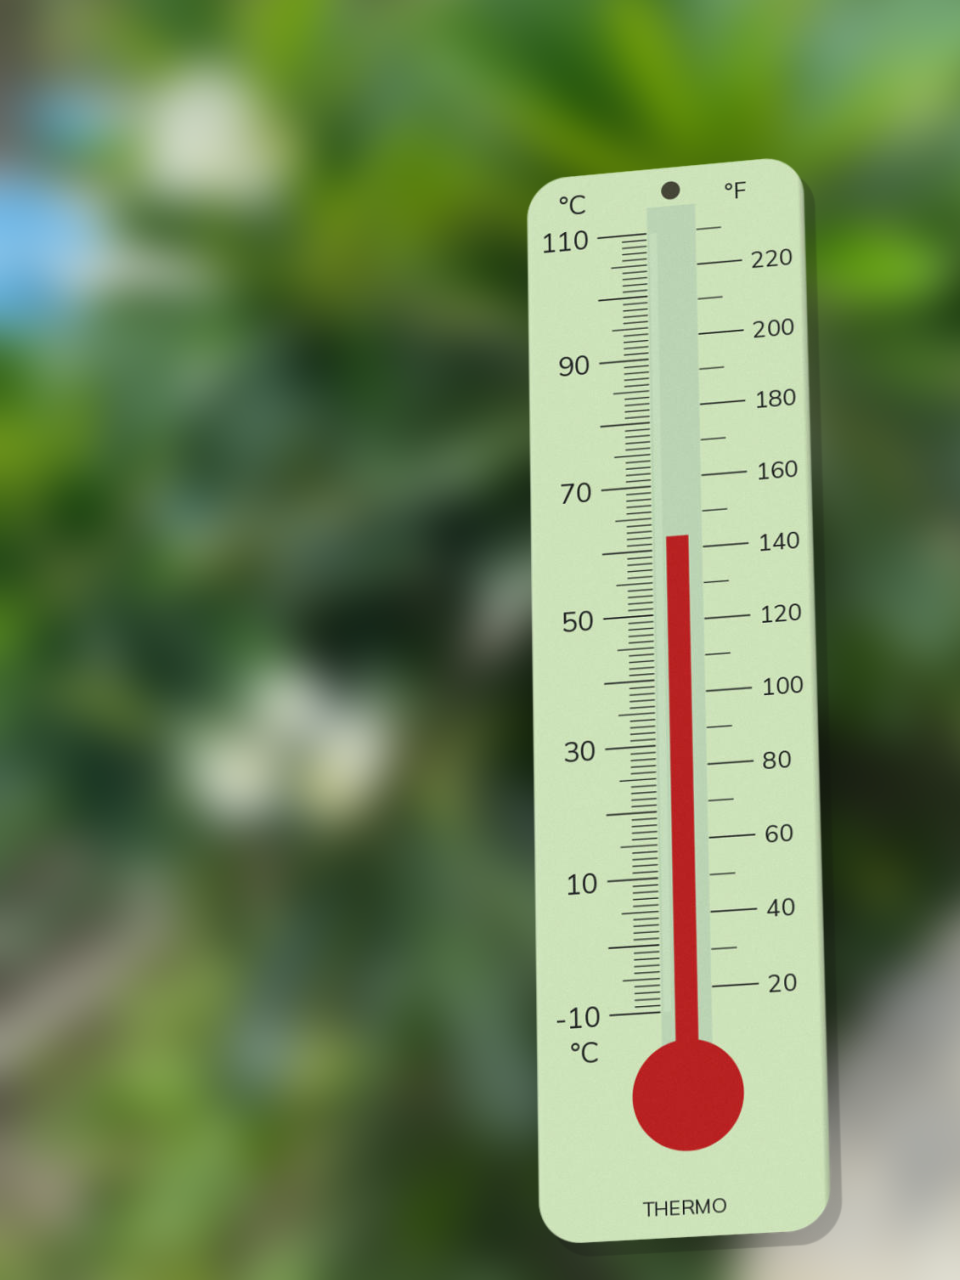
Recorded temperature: 62
